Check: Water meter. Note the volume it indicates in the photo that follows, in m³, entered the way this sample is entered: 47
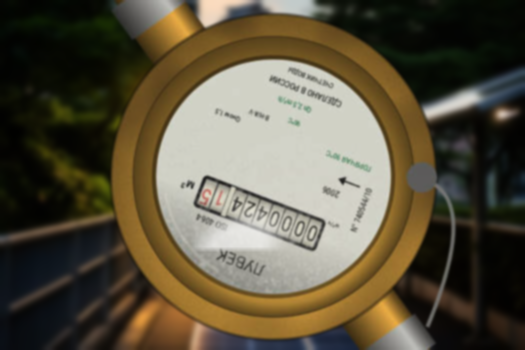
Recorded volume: 424.15
